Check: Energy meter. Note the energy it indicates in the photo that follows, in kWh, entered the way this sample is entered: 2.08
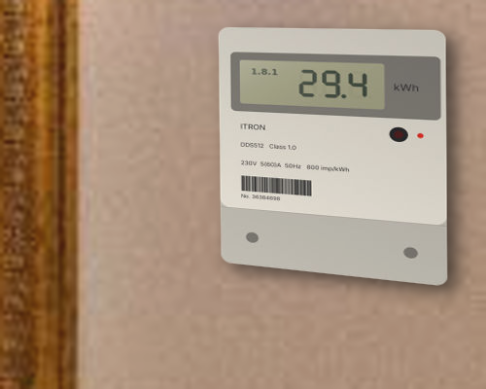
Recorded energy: 29.4
